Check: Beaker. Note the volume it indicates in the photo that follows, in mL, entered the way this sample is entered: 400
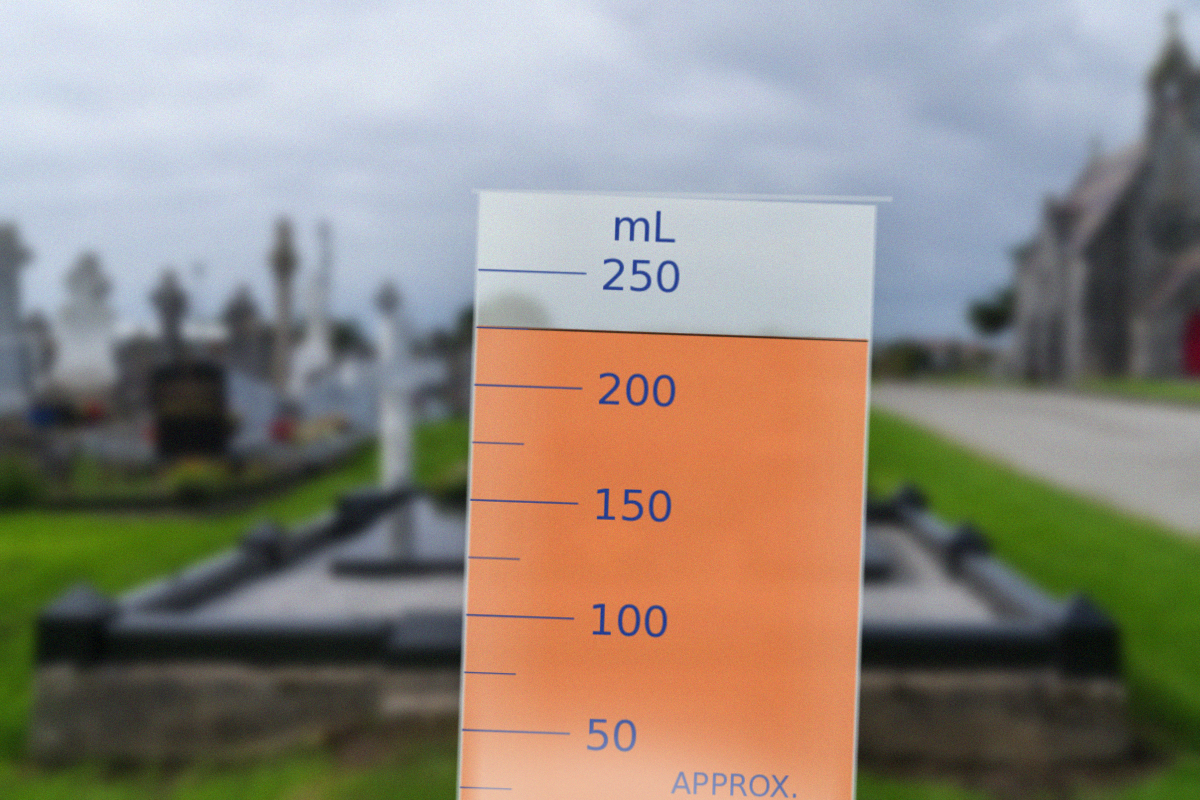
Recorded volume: 225
